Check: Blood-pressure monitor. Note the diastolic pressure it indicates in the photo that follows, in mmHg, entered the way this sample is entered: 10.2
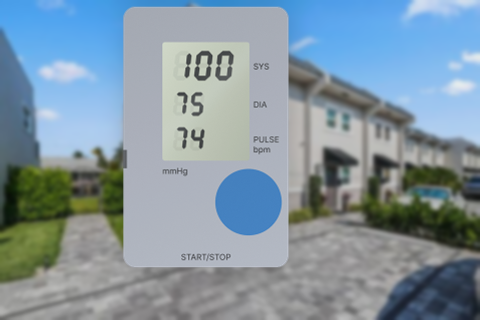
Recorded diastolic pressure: 75
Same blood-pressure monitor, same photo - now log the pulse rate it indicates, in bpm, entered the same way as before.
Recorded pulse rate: 74
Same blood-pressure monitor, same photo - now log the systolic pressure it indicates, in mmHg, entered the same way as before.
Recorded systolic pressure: 100
